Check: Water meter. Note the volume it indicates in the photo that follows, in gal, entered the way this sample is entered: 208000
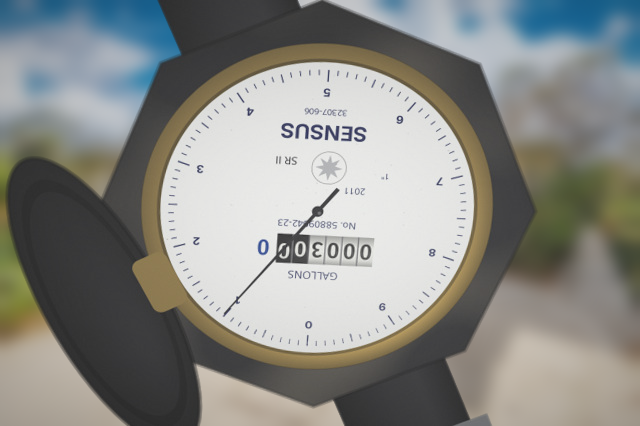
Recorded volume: 3001.0
